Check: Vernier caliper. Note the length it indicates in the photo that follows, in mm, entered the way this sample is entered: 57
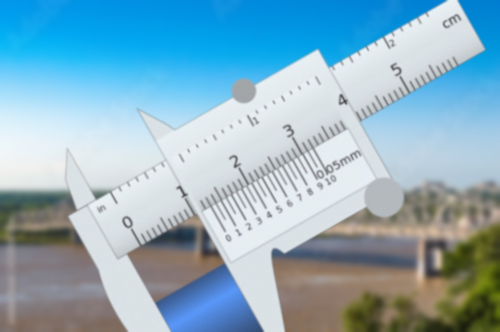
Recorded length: 13.0
